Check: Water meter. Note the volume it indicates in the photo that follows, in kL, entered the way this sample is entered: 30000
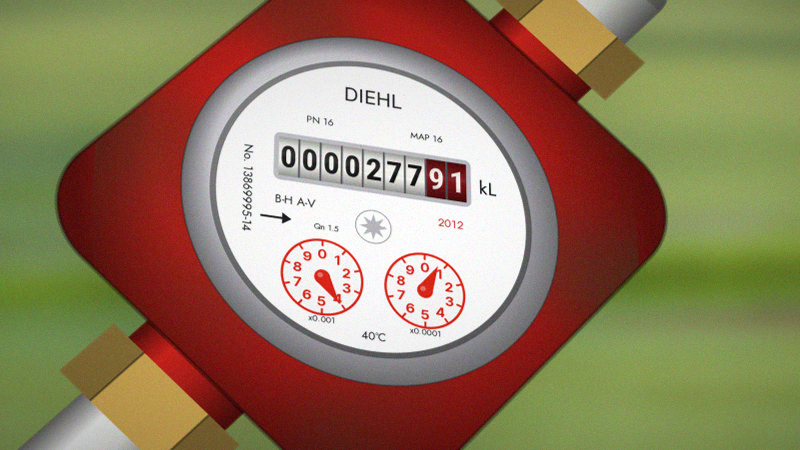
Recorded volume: 277.9140
